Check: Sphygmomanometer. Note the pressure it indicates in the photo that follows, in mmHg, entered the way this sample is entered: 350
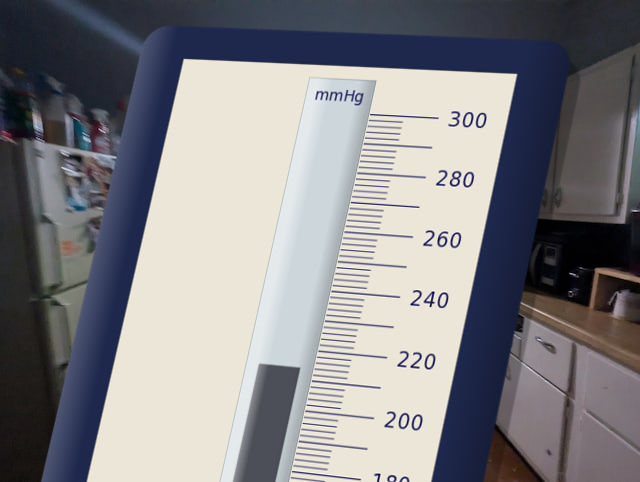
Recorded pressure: 214
